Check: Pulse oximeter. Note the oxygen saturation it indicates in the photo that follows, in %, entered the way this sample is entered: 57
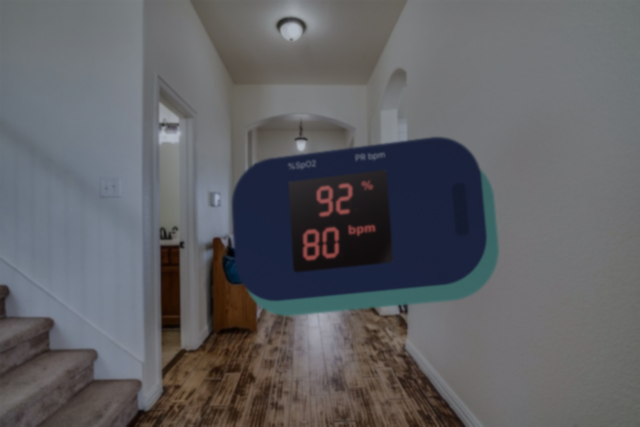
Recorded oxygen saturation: 92
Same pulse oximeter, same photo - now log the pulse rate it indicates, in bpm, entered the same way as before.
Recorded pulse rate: 80
